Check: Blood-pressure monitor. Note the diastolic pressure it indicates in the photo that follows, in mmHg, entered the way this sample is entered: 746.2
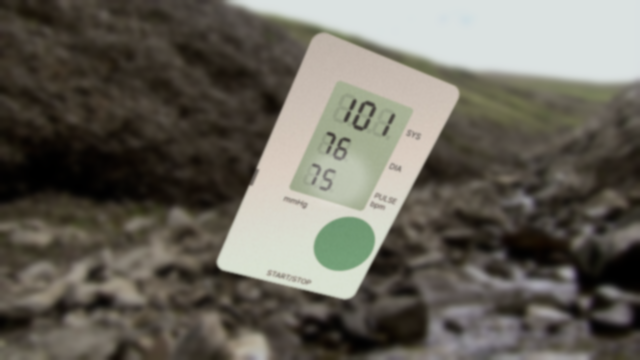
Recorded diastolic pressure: 76
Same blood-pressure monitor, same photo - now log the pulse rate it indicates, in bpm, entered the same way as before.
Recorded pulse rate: 75
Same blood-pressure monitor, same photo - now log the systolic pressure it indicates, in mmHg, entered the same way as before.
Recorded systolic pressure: 101
